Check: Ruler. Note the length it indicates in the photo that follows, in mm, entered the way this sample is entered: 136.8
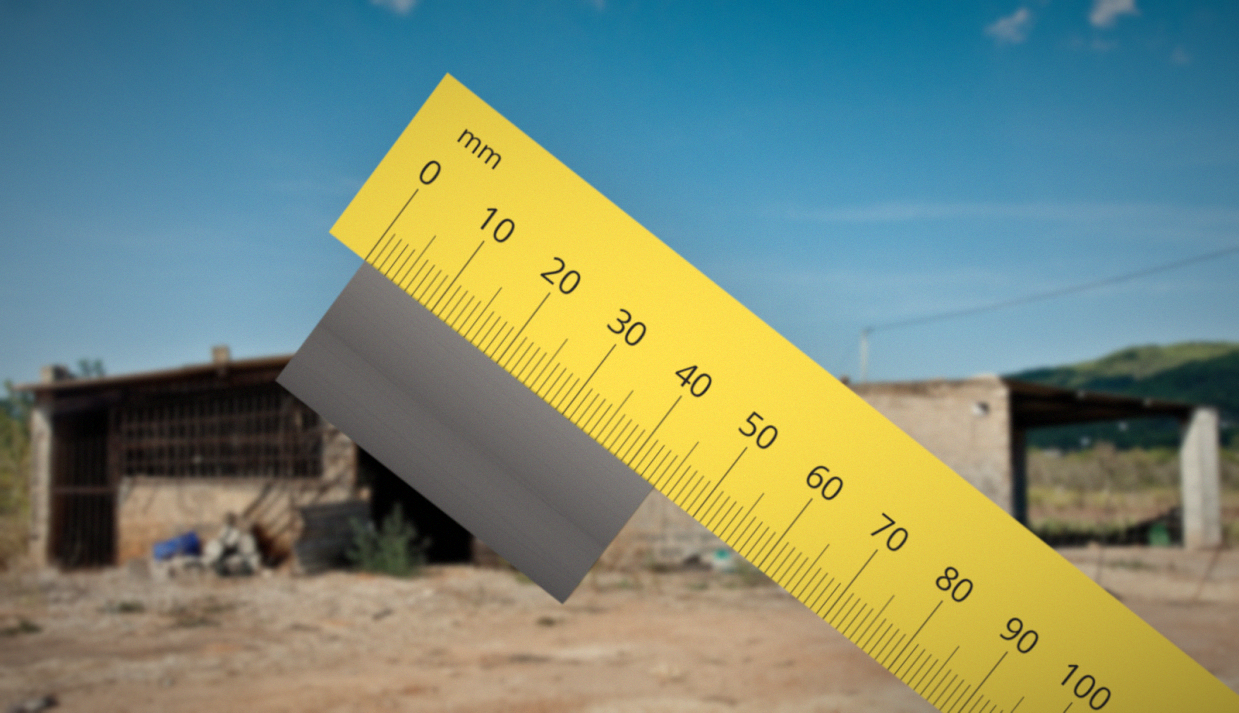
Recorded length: 44
